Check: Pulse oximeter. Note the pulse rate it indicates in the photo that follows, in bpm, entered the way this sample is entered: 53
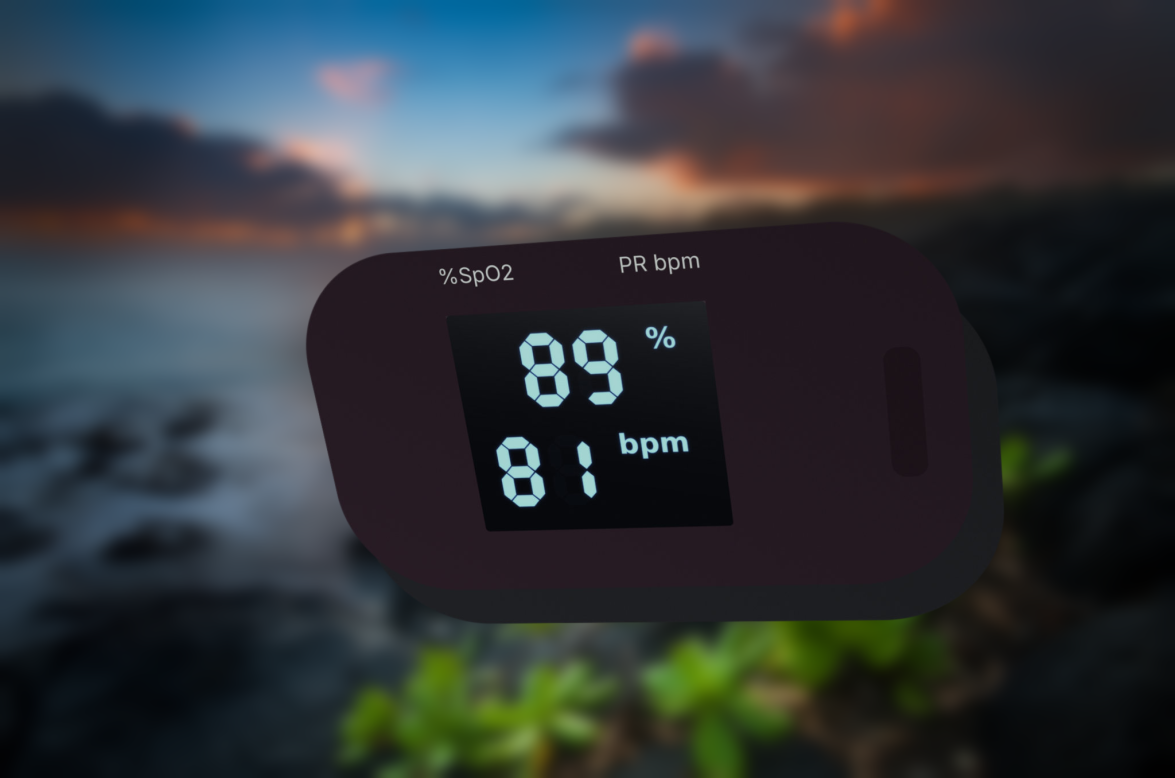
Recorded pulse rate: 81
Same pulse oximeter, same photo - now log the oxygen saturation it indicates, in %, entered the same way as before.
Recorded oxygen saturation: 89
